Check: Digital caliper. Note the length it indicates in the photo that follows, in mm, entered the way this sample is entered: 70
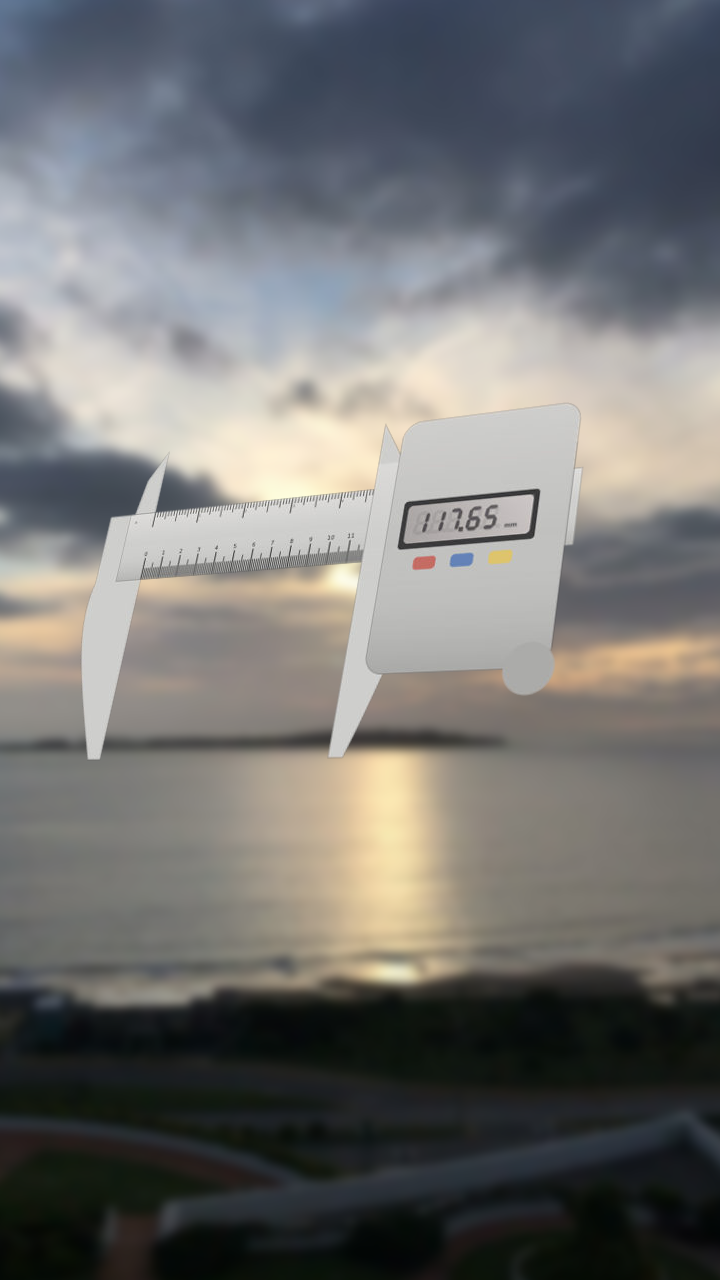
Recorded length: 117.65
